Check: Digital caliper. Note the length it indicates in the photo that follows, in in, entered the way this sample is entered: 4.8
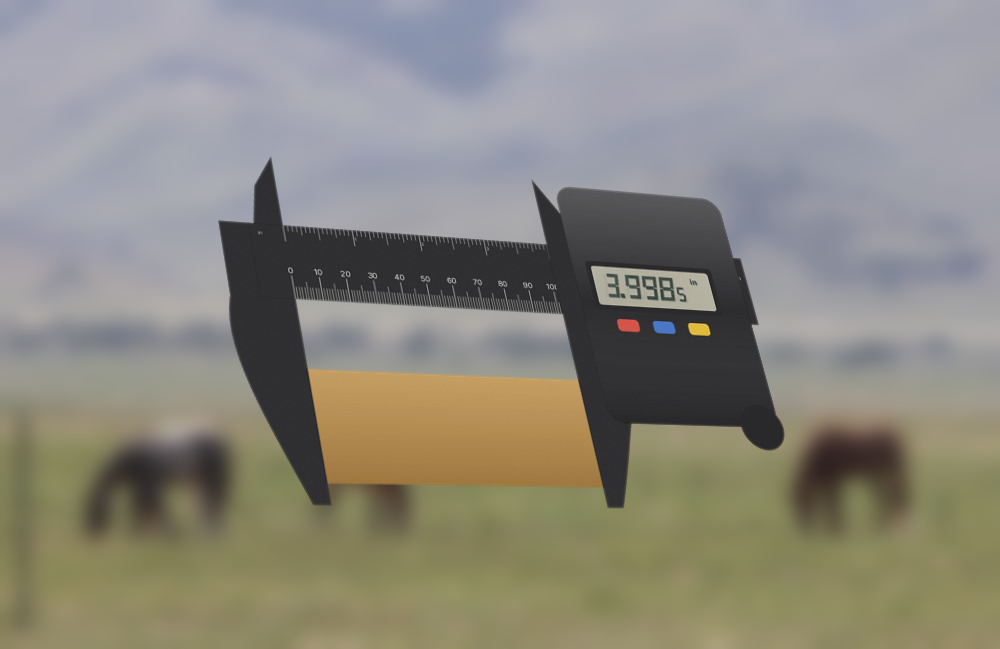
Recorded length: 3.9985
